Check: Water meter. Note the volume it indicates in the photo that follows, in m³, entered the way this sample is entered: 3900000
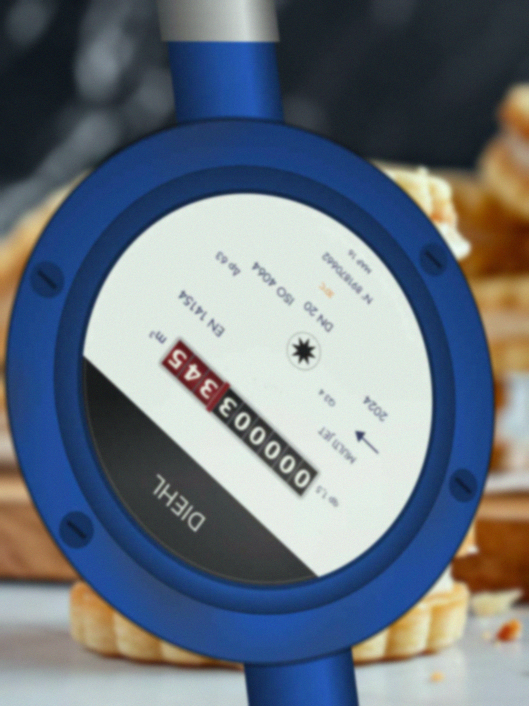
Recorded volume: 3.345
